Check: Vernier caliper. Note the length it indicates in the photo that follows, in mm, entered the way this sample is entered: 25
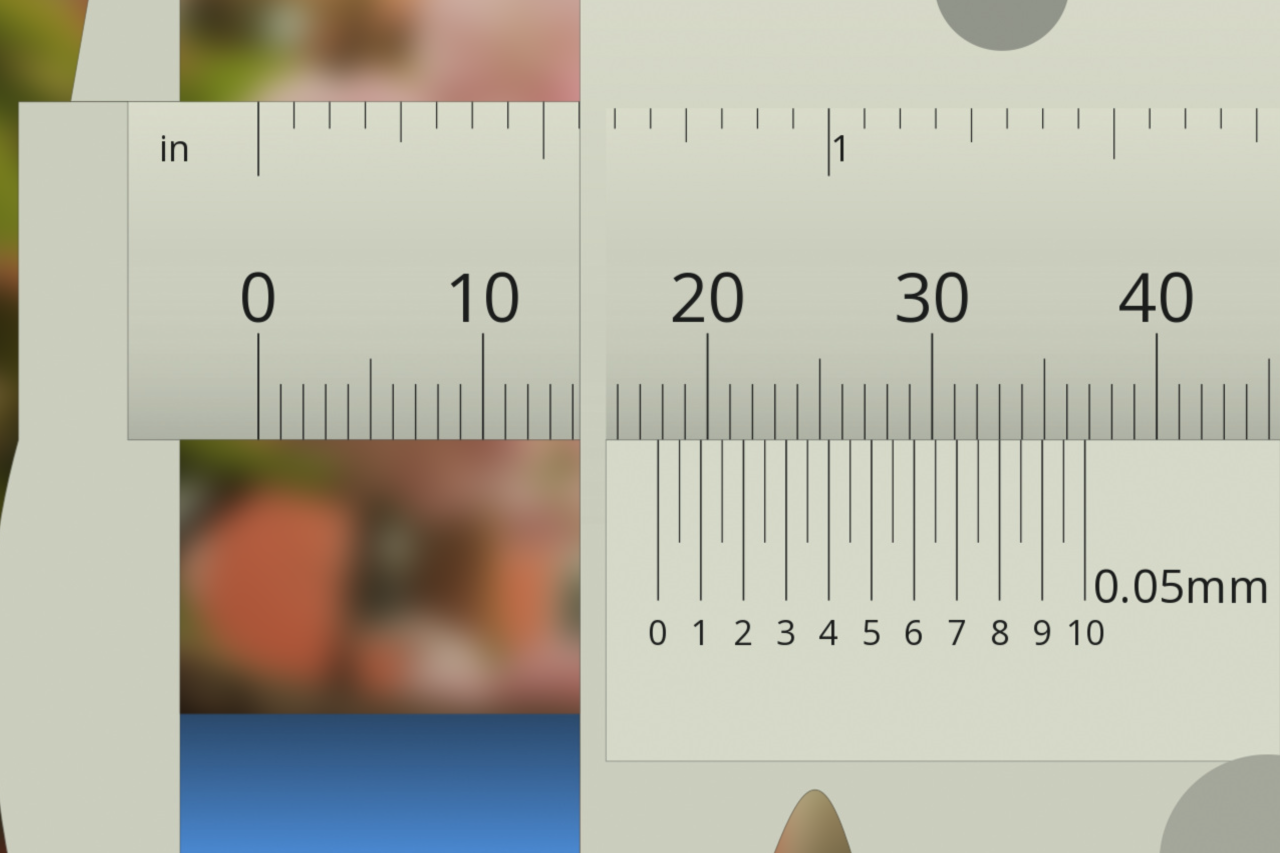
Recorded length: 17.8
